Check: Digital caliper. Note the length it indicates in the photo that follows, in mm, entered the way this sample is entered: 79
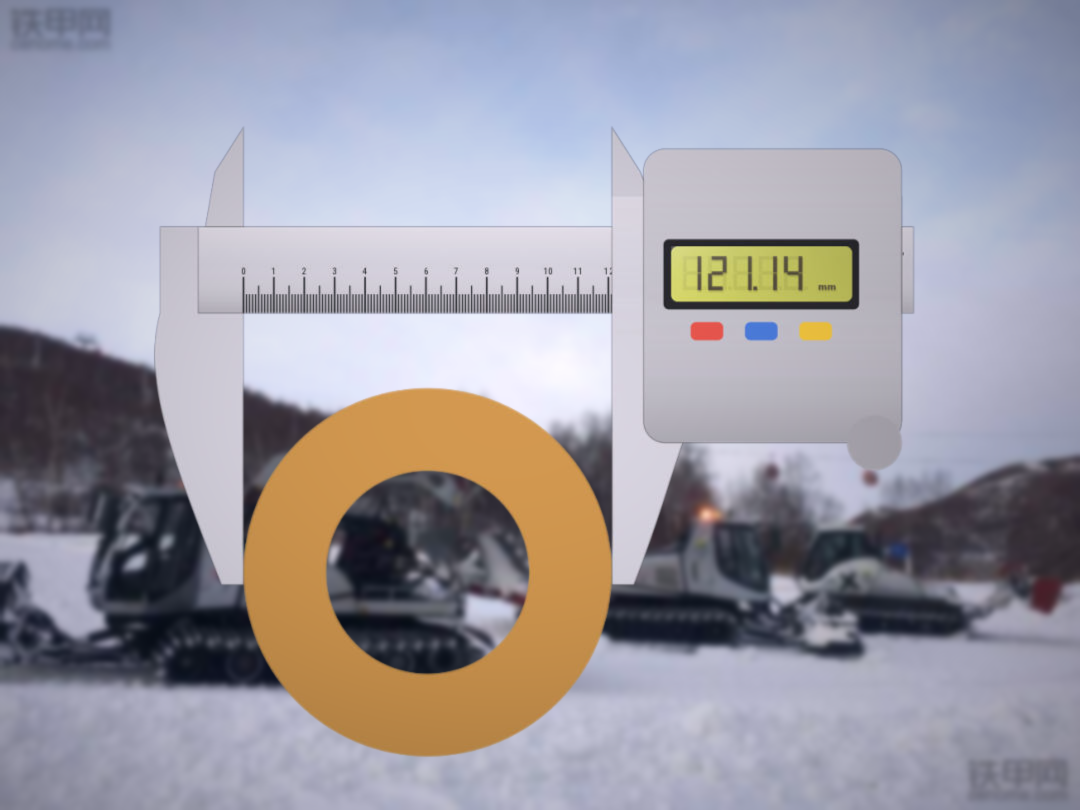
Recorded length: 121.14
